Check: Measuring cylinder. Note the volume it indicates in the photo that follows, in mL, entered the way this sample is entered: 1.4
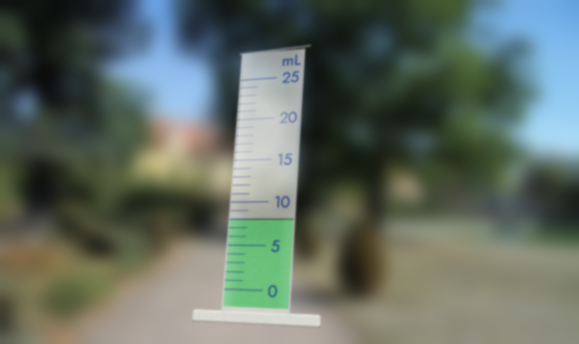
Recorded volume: 8
